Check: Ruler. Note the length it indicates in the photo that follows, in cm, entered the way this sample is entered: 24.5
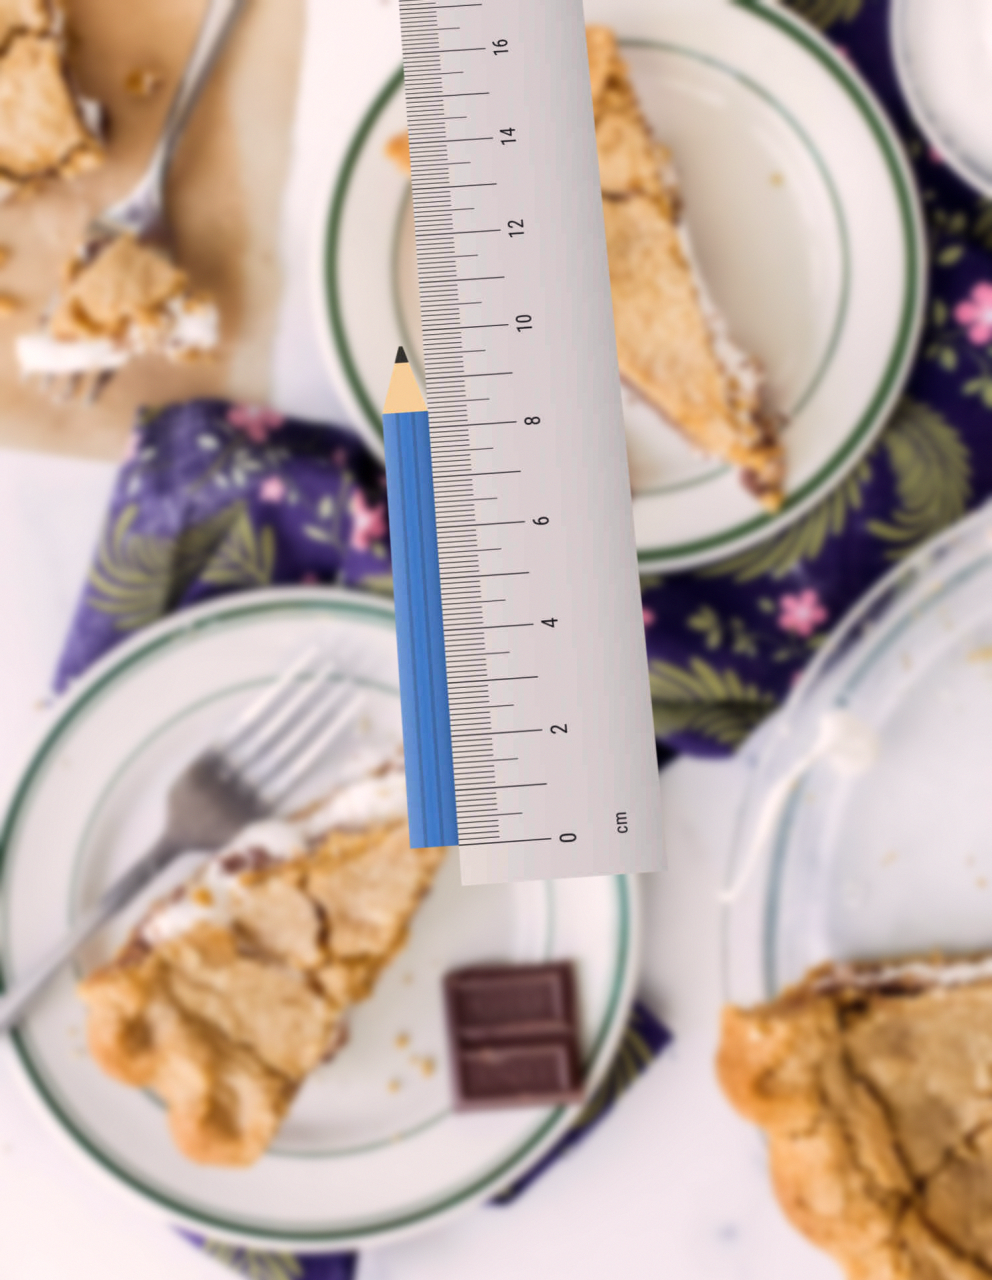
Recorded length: 9.7
